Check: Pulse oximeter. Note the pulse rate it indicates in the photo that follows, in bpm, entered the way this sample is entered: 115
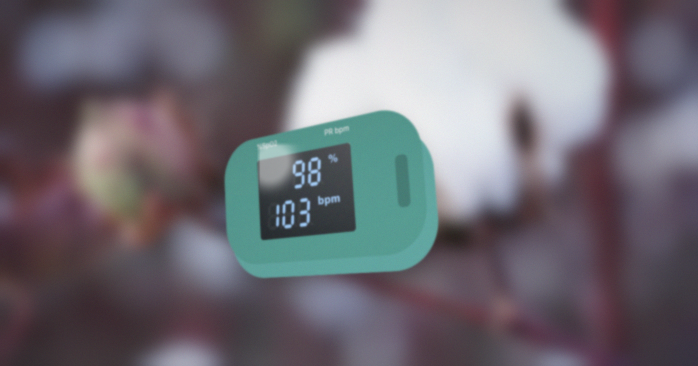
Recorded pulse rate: 103
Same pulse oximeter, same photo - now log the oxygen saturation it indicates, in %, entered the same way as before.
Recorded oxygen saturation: 98
